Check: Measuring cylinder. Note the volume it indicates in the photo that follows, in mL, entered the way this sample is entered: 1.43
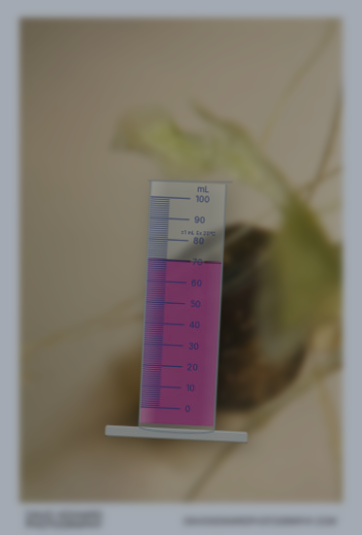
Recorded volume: 70
